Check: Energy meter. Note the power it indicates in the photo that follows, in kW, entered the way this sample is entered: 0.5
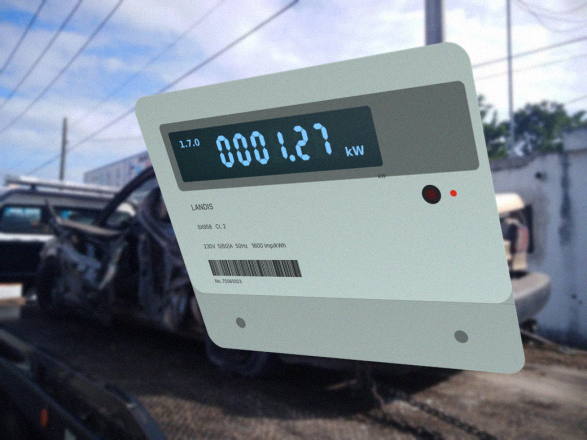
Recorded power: 1.27
